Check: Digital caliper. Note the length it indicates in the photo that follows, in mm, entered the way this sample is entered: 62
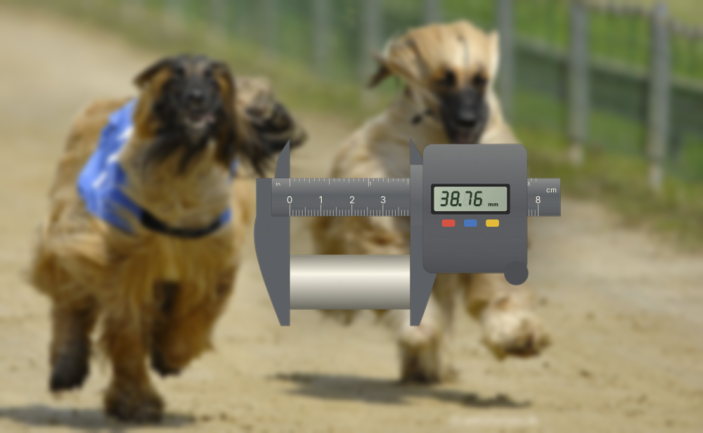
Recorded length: 38.76
